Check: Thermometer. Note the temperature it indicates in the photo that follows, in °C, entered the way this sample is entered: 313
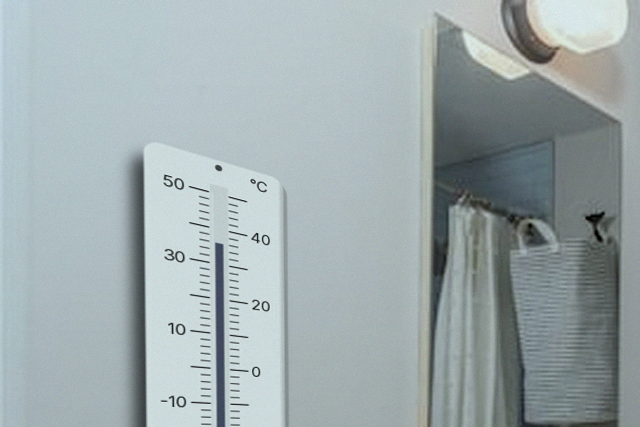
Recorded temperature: 36
